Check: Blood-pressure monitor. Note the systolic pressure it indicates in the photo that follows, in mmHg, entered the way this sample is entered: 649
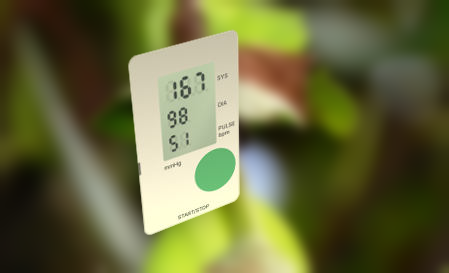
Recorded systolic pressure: 167
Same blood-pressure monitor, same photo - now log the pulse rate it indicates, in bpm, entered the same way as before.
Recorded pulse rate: 51
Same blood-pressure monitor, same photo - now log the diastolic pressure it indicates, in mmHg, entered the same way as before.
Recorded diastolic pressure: 98
